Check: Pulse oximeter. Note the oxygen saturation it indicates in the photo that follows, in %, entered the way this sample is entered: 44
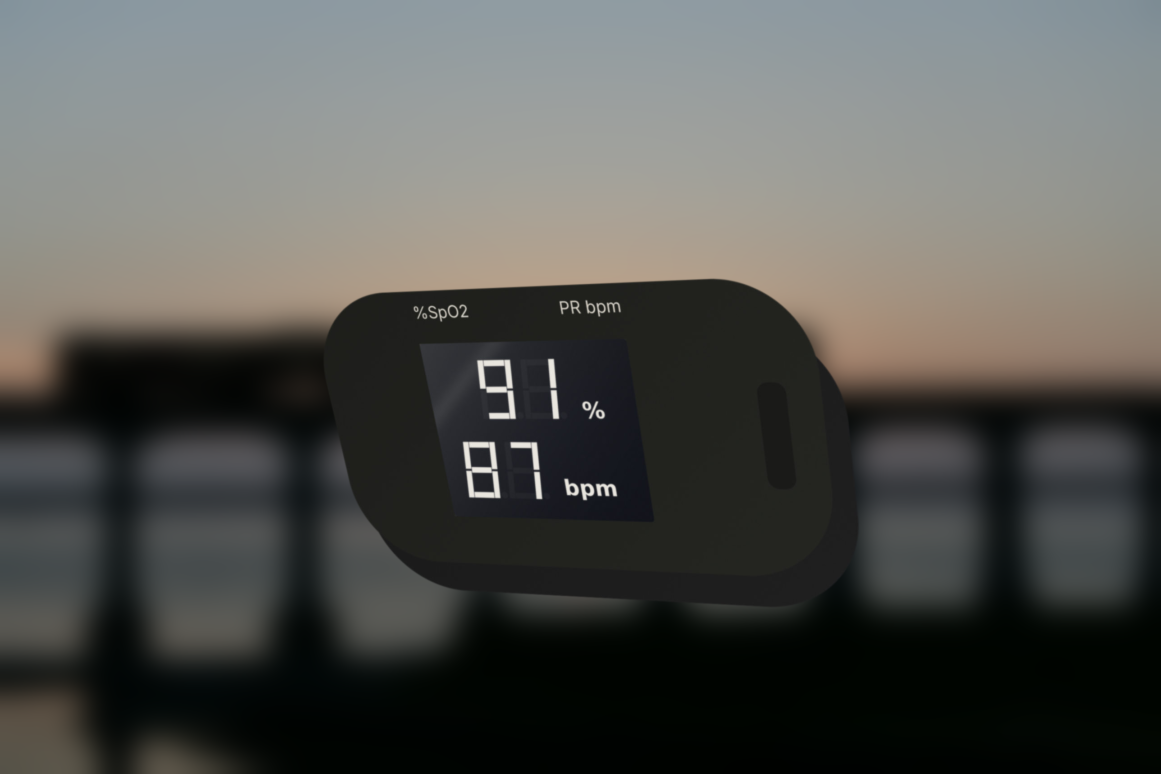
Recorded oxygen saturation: 91
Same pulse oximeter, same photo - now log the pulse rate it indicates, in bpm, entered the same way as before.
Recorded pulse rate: 87
